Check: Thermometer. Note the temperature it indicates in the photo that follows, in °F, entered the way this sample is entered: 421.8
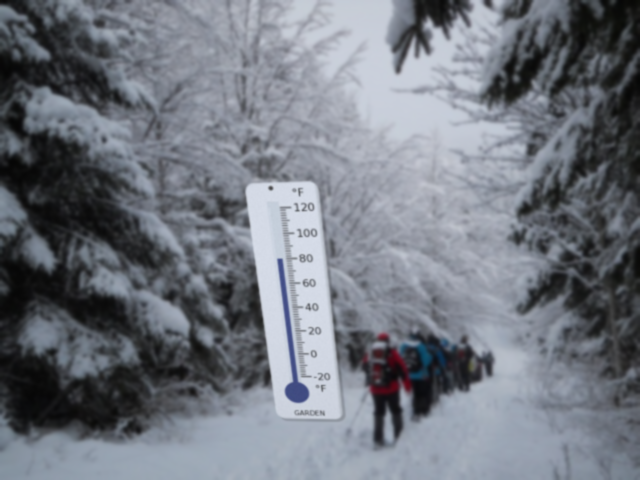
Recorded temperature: 80
